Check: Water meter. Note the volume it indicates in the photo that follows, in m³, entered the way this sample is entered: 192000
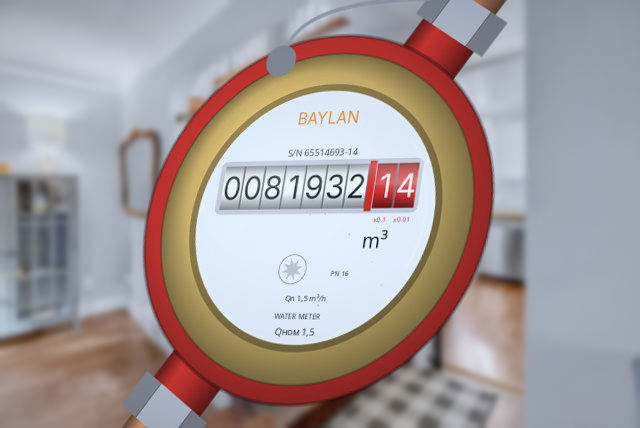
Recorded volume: 81932.14
